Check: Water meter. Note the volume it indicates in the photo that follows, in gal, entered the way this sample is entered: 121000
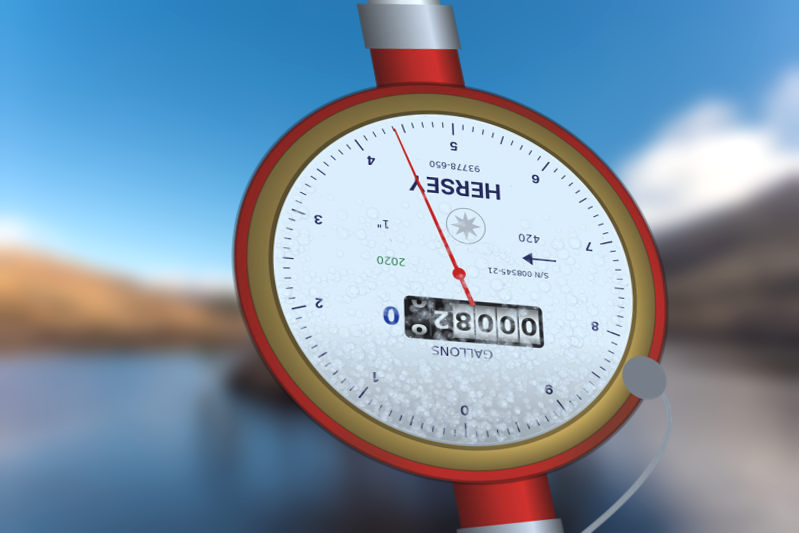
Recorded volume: 8284.4
